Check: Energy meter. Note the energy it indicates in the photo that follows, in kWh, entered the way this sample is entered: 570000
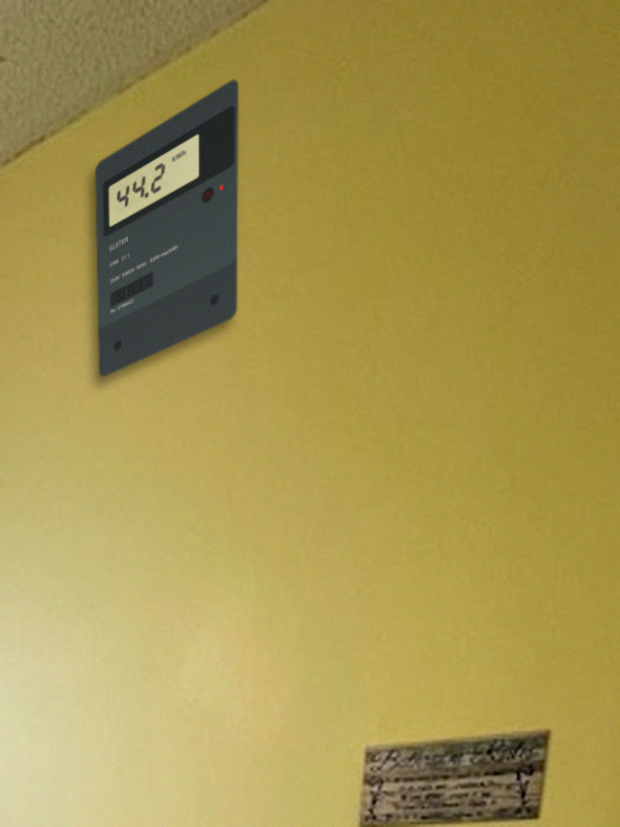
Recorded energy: 44.2
